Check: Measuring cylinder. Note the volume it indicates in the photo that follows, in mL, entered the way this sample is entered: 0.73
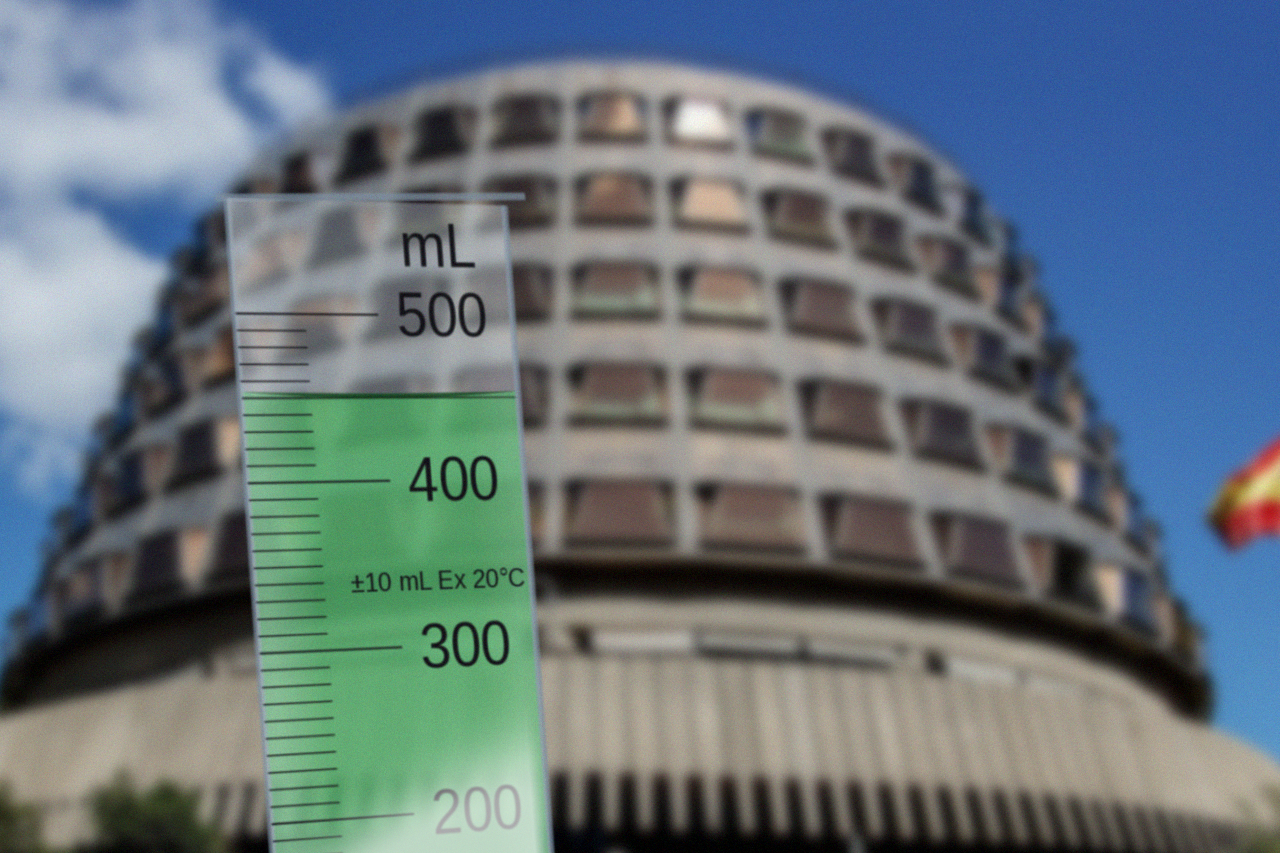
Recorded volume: 450
